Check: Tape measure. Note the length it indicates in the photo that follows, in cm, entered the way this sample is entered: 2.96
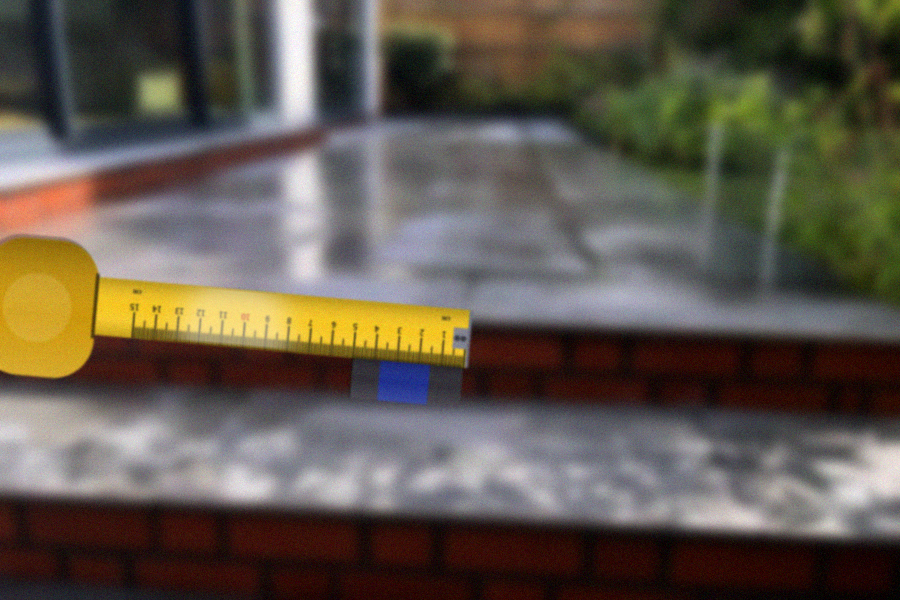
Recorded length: 5
